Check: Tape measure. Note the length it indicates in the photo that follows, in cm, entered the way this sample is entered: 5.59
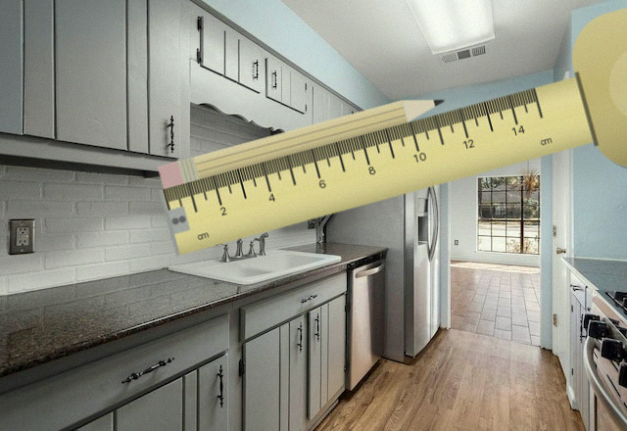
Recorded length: 11.5
